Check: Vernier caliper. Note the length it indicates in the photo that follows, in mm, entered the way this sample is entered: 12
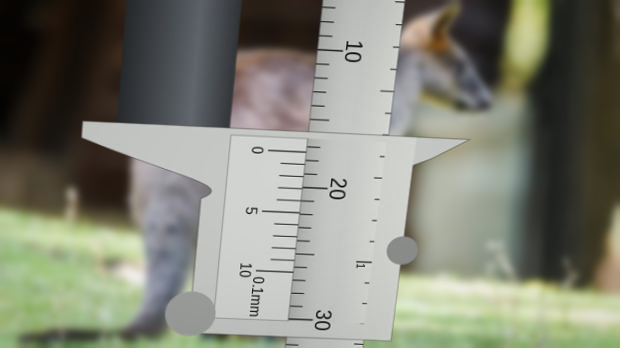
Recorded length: 17.4
